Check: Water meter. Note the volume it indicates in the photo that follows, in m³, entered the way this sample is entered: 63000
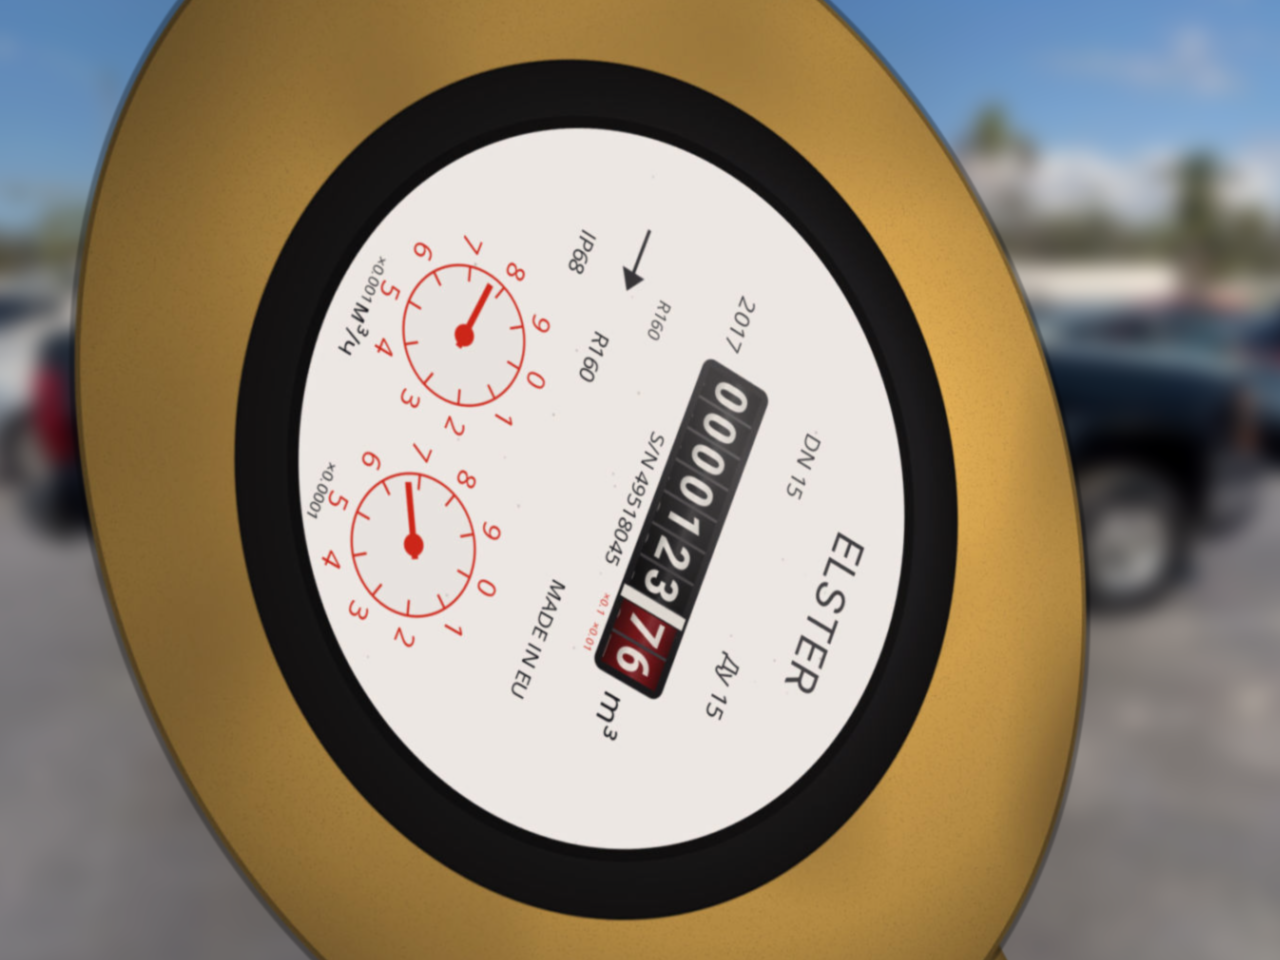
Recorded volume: 123.7676
